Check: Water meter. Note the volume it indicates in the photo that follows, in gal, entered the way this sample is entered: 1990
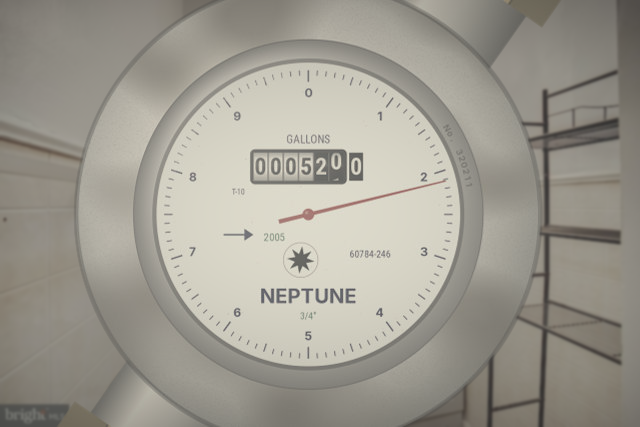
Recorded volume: 5202.1
